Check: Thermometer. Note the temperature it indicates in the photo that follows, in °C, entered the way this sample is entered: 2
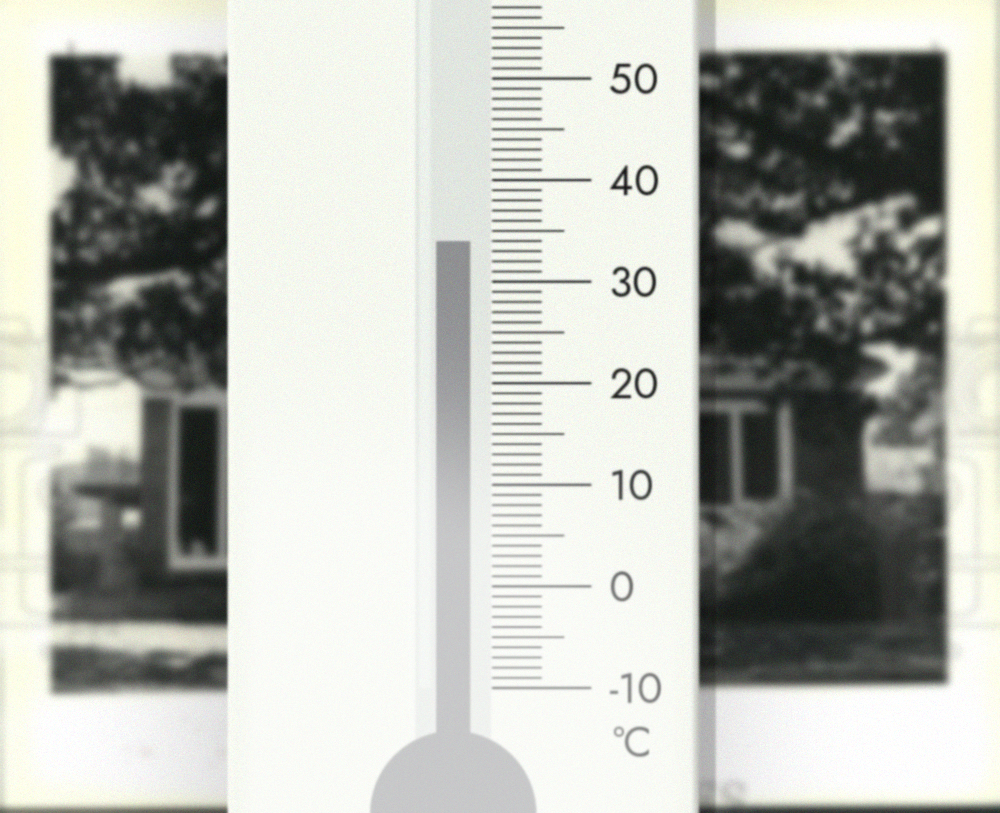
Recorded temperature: 34
